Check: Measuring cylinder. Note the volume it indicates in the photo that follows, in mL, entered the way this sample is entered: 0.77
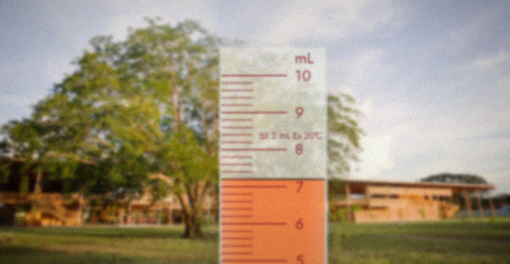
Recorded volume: 7.2
